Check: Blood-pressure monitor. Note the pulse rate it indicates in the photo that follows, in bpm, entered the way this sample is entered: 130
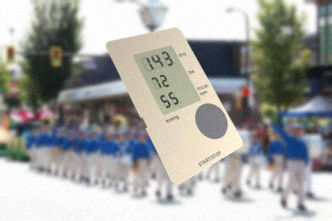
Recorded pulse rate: 55
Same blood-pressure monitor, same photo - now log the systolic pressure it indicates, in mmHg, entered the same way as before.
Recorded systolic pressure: 143
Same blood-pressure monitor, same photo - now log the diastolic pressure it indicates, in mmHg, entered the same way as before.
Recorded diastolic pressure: 72
